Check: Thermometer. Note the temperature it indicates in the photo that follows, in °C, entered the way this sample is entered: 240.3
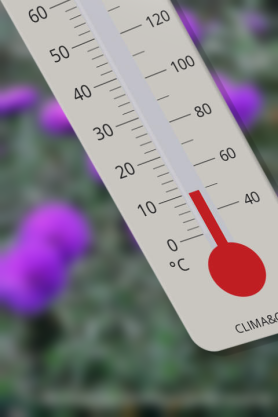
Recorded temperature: 10
